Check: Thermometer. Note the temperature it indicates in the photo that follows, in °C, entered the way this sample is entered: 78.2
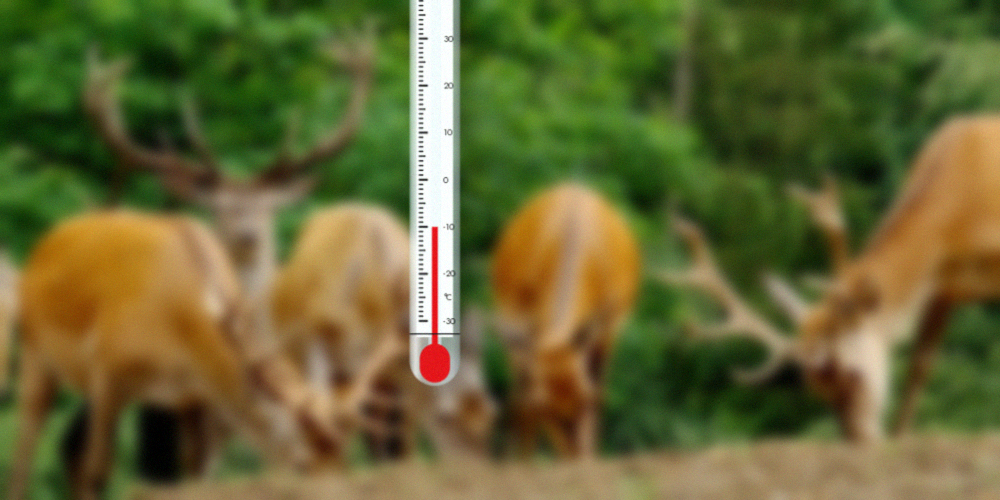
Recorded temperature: -10
